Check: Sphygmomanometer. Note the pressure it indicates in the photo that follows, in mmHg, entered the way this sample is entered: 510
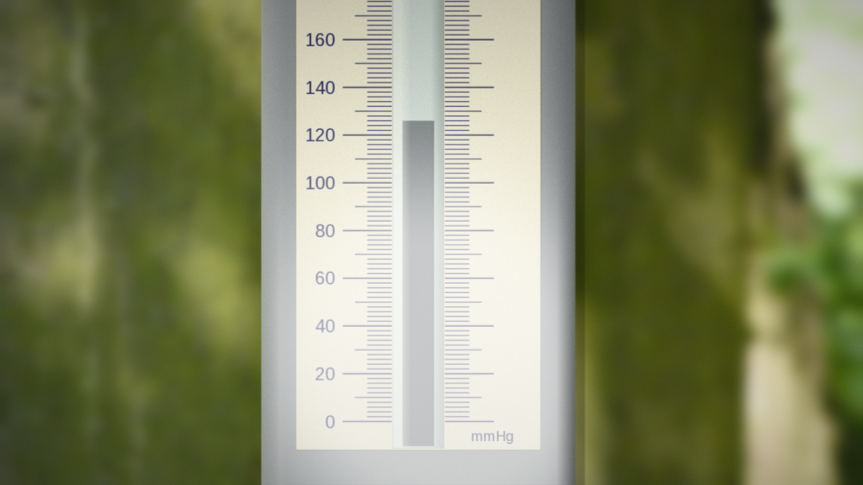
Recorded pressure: 126
